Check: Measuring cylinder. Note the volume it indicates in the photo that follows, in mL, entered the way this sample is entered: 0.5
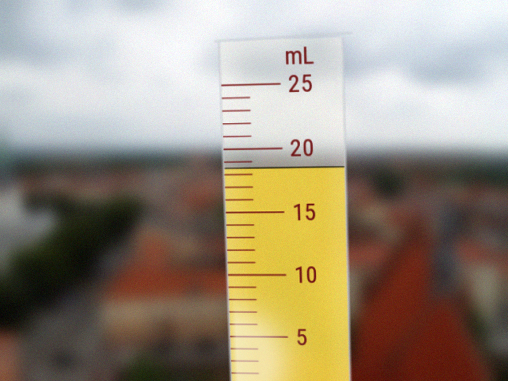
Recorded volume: 18.5
